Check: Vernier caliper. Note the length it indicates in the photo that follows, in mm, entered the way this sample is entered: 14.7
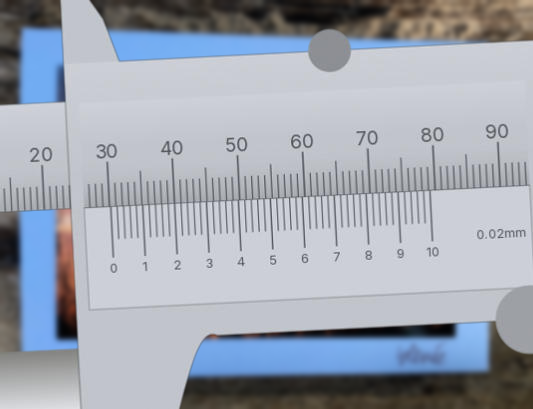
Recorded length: 30.2
